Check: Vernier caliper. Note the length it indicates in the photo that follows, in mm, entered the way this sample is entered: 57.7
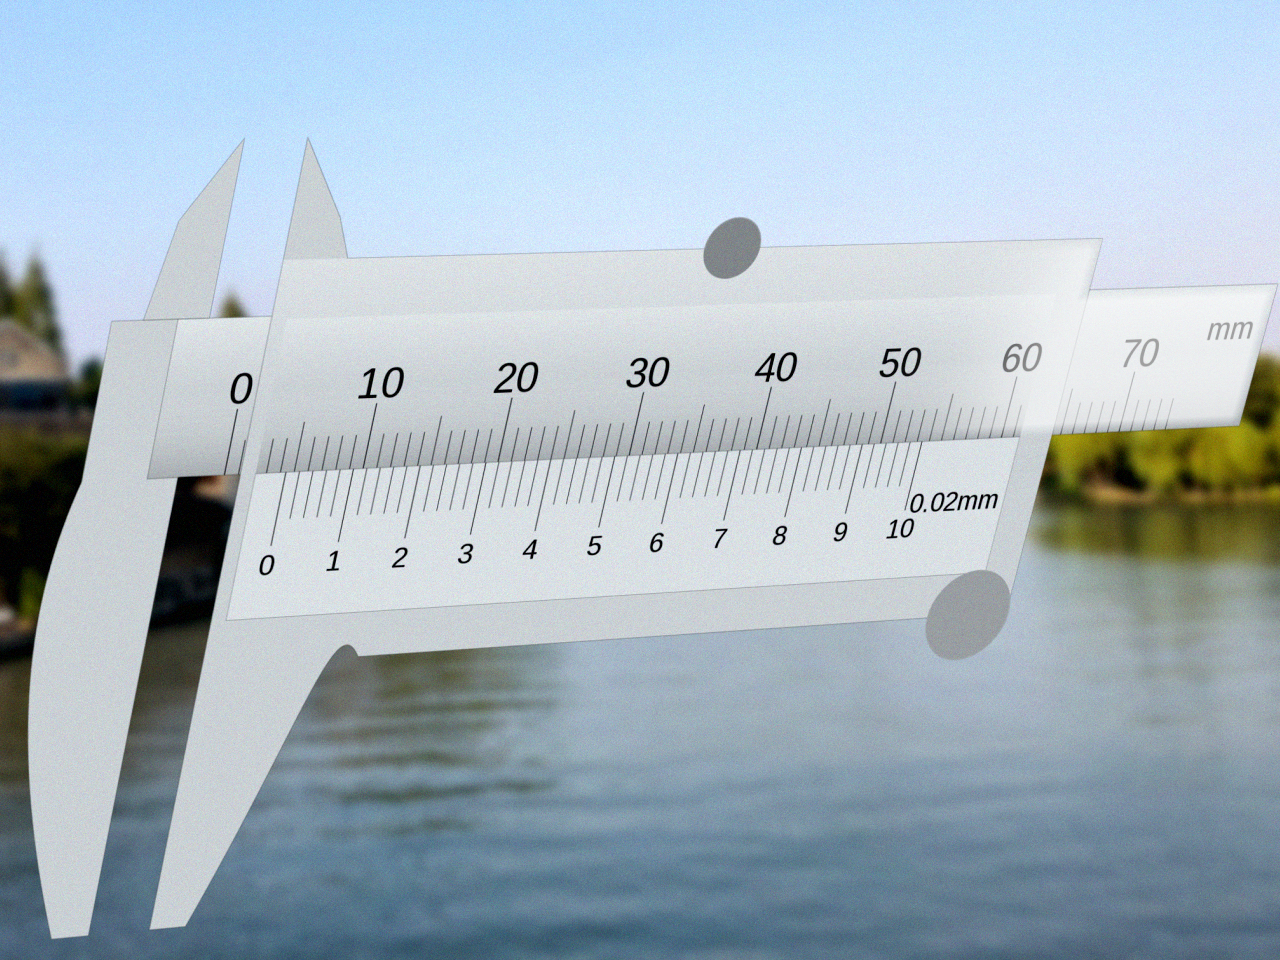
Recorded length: 4.4
